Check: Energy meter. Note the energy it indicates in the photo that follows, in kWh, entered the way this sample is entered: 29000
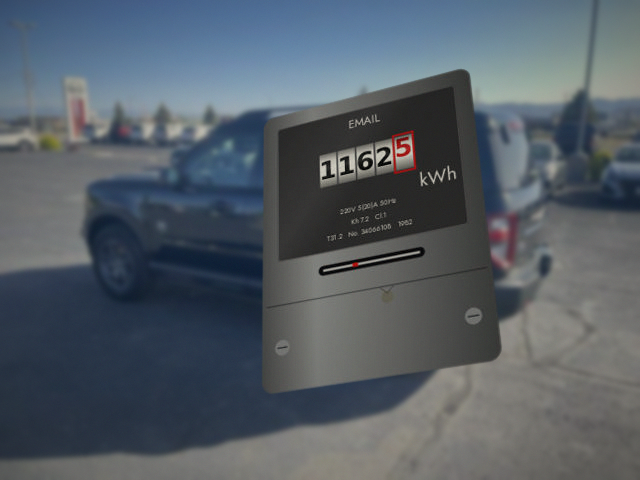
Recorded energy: 1162.5
